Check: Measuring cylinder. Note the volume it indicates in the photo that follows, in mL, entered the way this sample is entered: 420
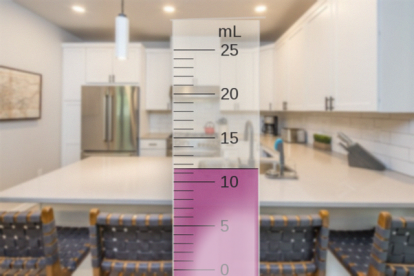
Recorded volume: 11.5
